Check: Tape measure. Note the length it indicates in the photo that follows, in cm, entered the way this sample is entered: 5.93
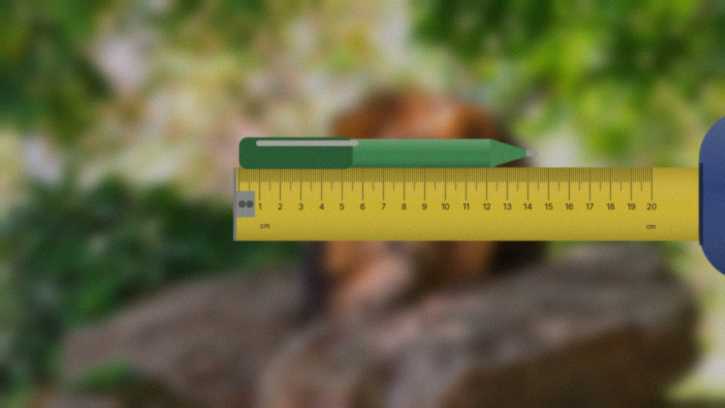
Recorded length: 14.5
